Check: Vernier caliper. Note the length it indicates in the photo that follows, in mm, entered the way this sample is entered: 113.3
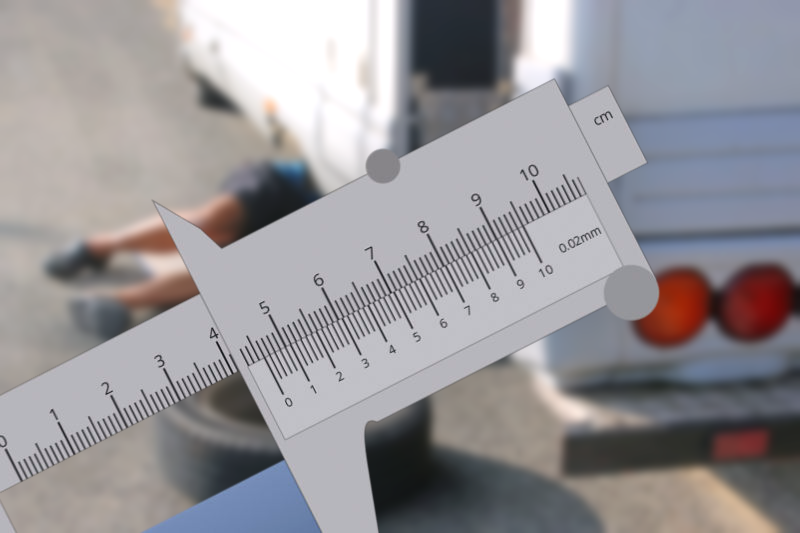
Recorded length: 46.0
